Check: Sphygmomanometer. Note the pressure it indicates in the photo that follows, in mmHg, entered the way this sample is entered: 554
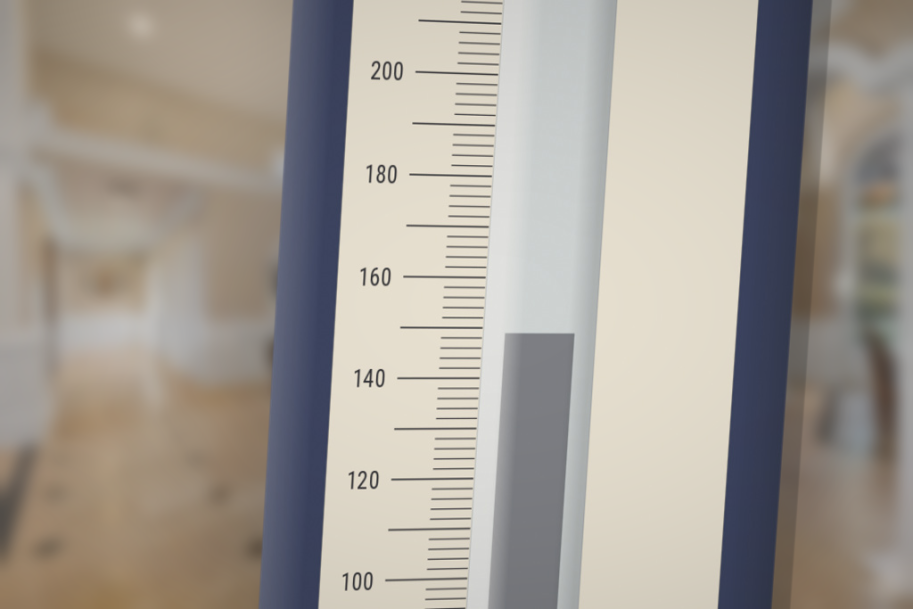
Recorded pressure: 149
